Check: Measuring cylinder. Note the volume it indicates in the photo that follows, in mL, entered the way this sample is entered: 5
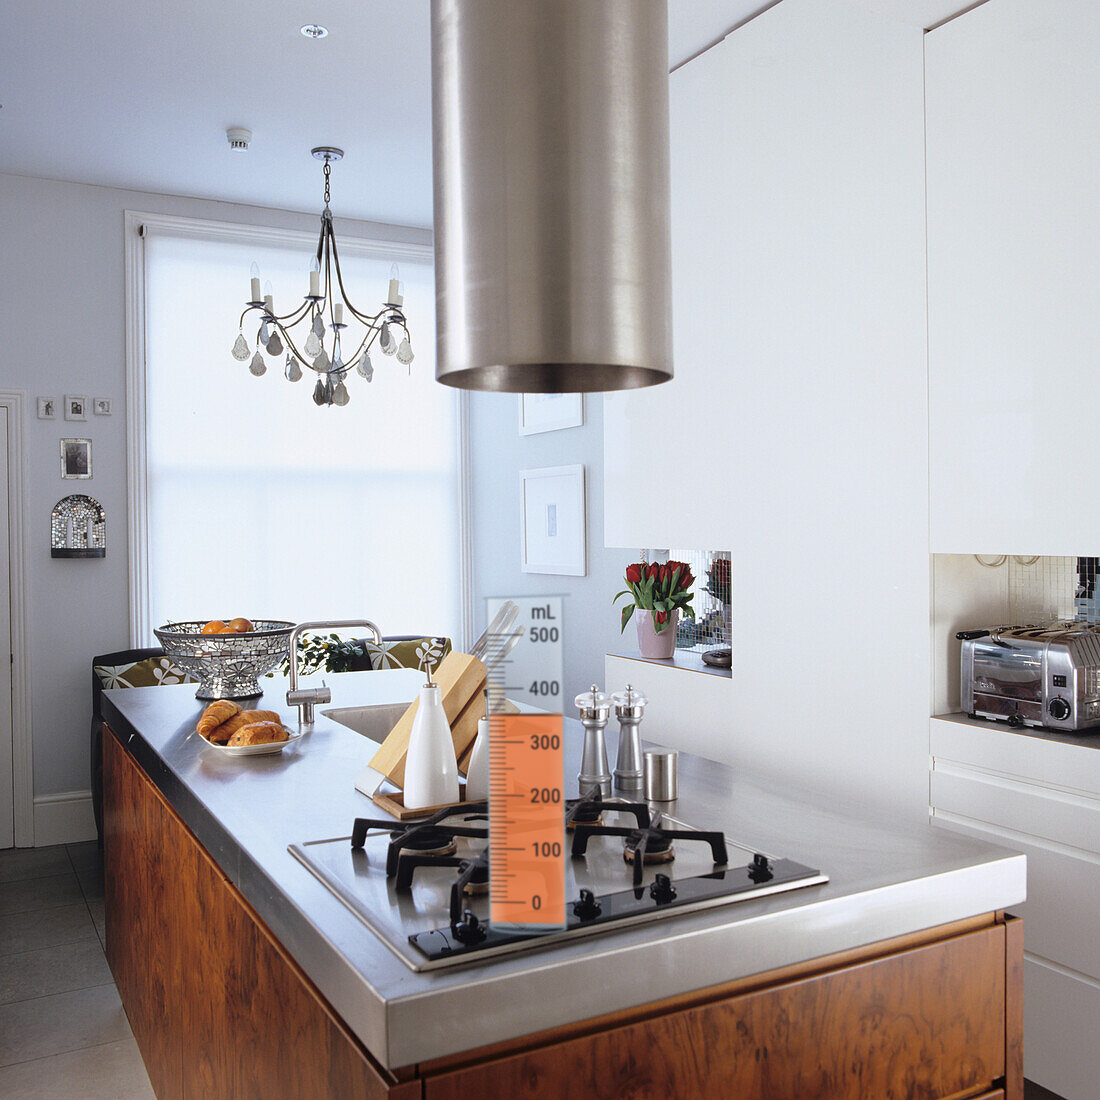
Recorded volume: 350
